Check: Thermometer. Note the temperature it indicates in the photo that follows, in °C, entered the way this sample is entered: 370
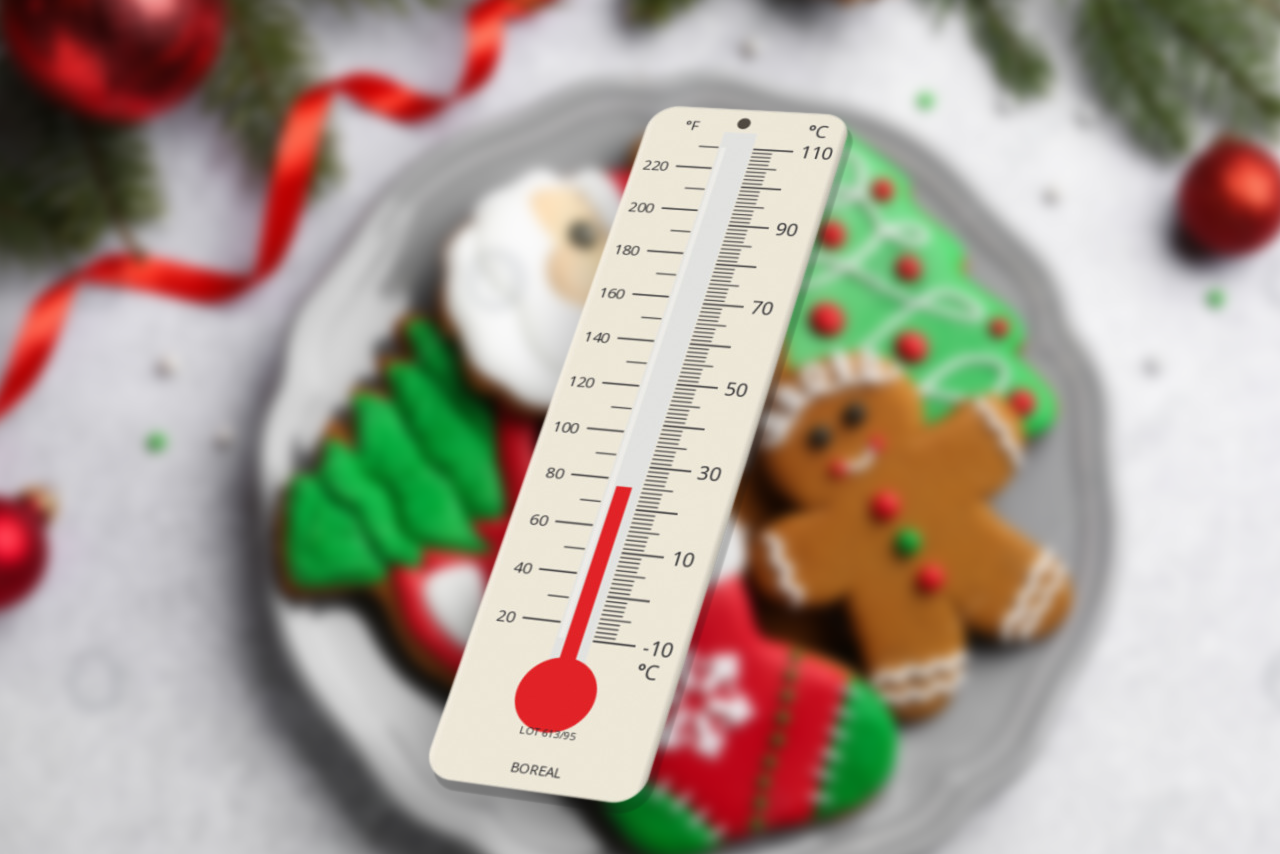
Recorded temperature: 25
